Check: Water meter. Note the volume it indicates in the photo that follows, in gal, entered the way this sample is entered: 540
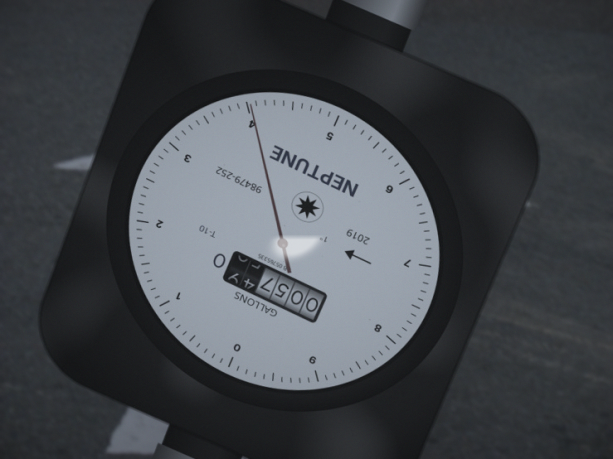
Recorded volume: 57494.0
